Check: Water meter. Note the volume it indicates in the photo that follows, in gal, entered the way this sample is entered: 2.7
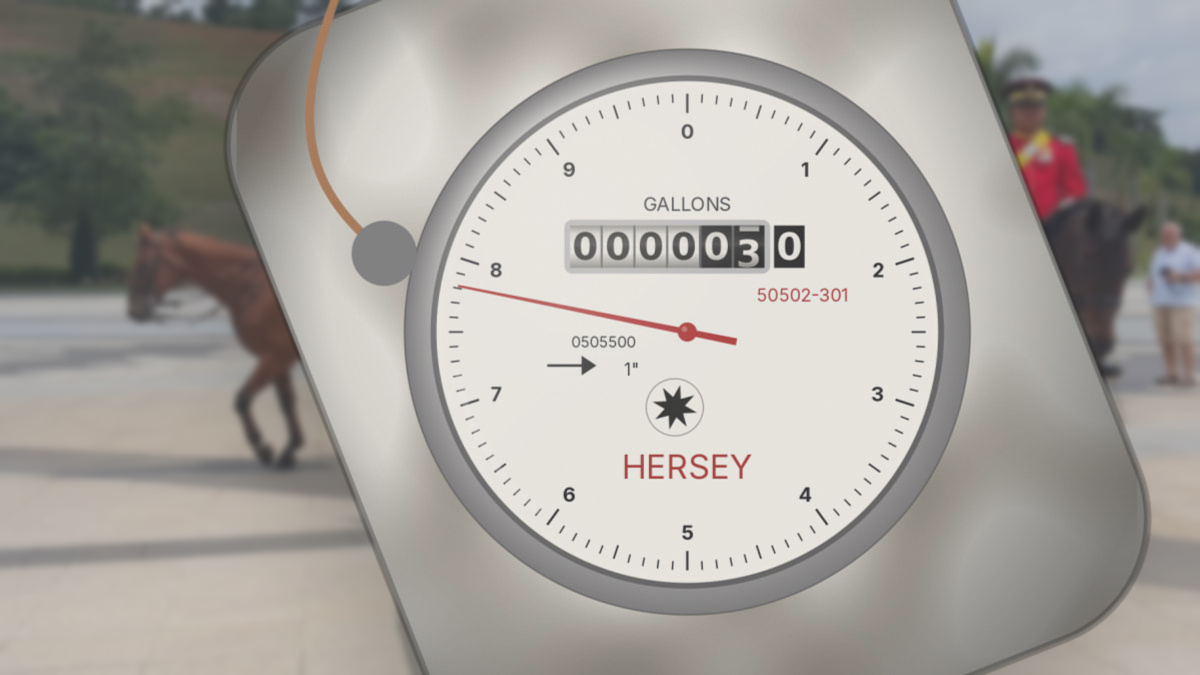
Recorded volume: 27.8
